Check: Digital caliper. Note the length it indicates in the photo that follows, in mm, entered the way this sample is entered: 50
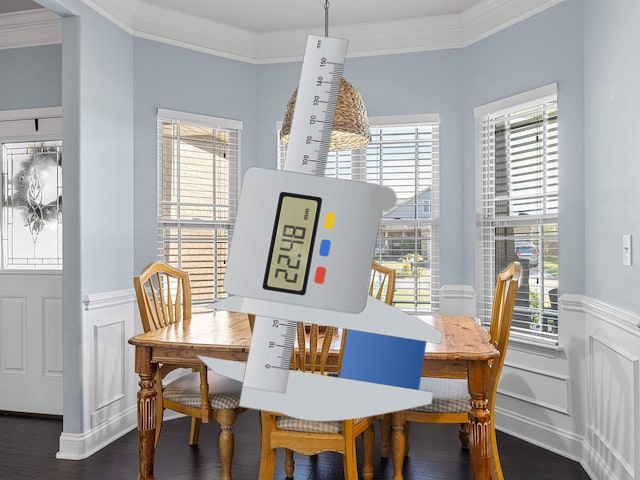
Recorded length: 22.48
